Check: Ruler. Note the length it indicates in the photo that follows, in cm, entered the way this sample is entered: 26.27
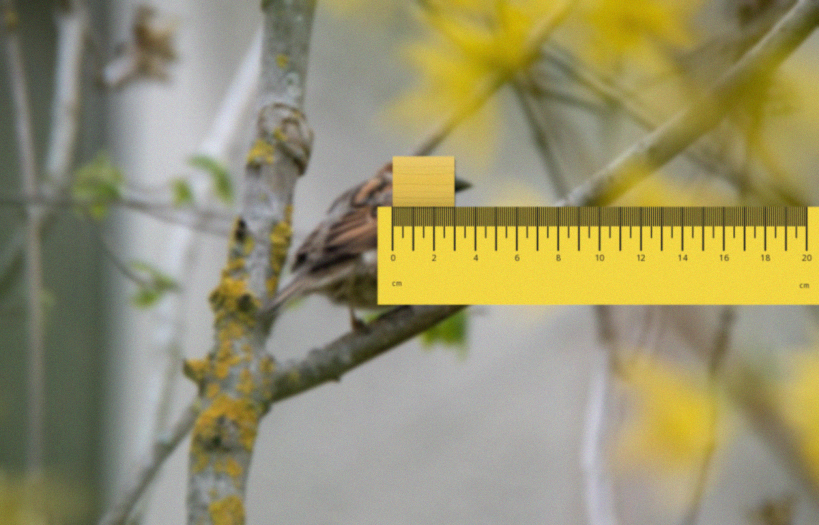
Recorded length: 3
